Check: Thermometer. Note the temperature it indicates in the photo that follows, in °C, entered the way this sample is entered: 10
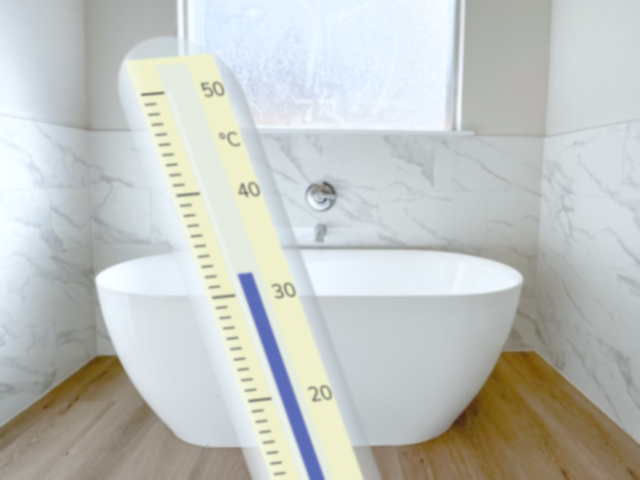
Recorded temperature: 32
